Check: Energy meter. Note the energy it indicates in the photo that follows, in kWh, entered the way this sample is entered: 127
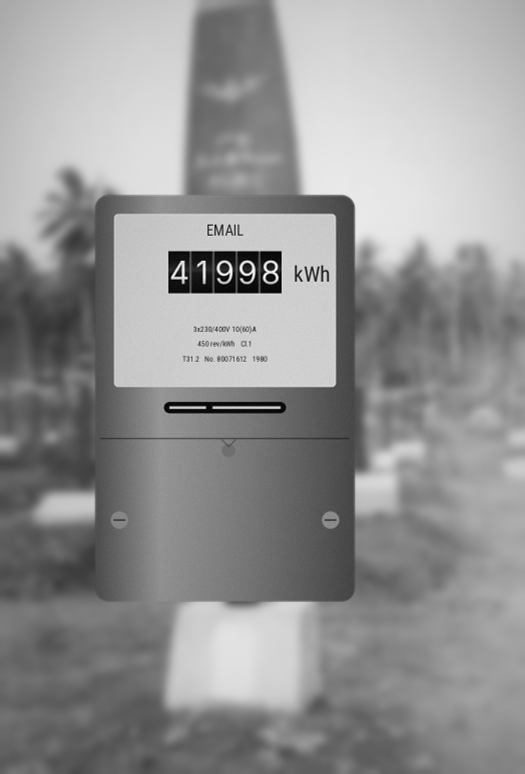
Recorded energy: 41998
